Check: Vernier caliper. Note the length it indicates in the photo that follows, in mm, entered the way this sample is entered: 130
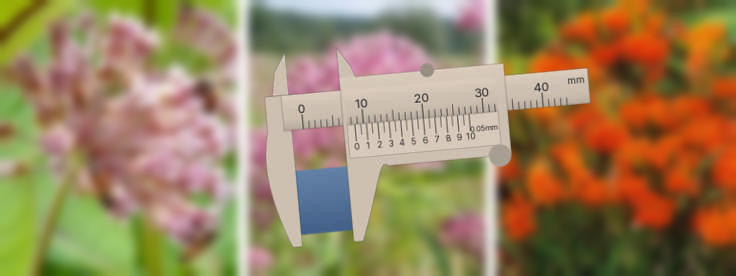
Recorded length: 8.6
